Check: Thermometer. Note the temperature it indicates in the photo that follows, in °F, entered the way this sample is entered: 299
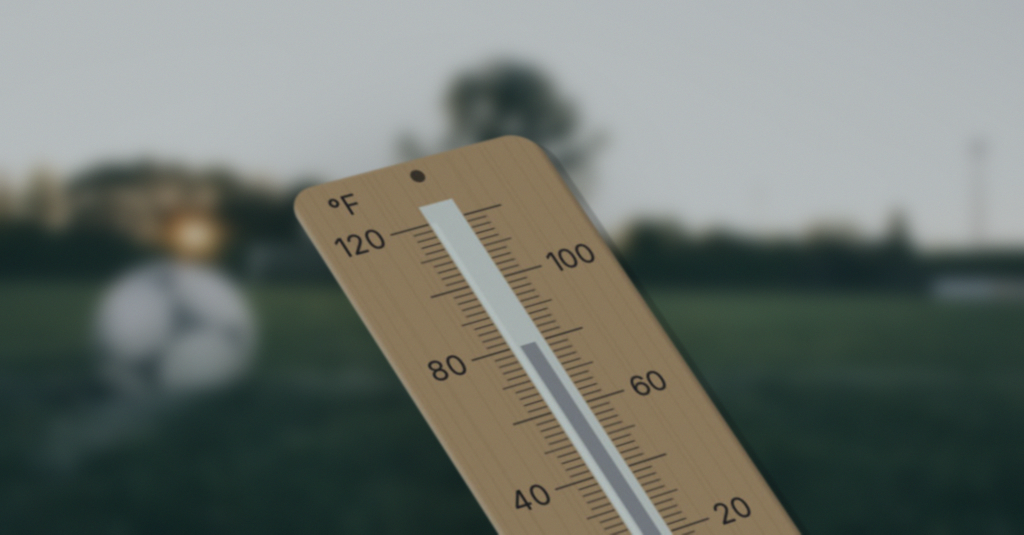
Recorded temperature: 80
